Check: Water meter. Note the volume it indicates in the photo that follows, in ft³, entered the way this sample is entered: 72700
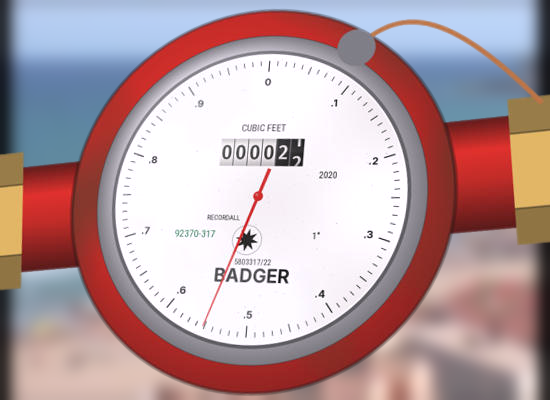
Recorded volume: 21.55
